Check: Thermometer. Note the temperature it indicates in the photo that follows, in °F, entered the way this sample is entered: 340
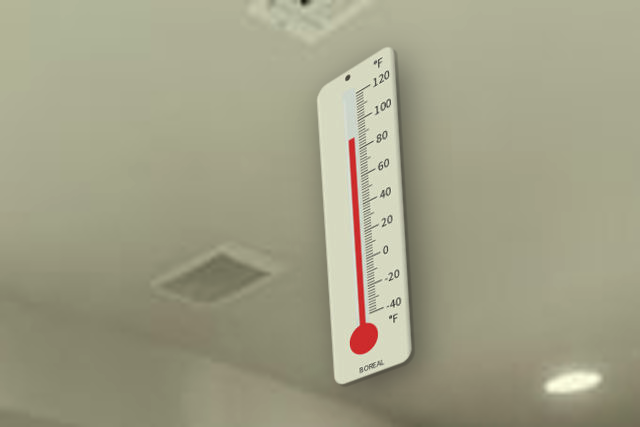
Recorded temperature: 90
